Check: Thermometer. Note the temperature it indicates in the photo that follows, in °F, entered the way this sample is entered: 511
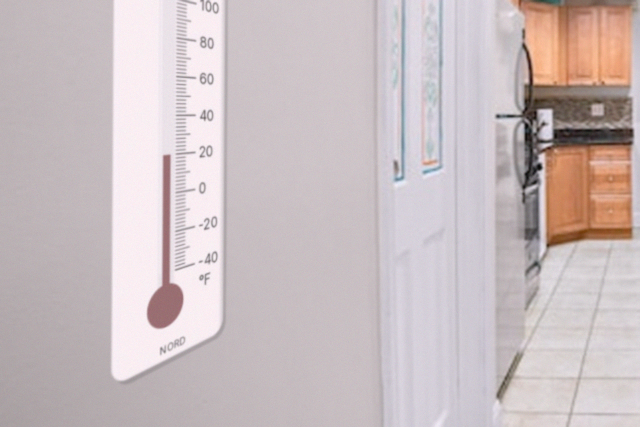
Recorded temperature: 20
